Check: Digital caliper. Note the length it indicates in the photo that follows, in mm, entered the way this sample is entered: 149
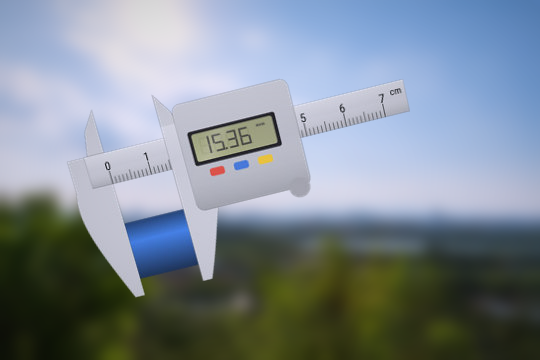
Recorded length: 15.36
